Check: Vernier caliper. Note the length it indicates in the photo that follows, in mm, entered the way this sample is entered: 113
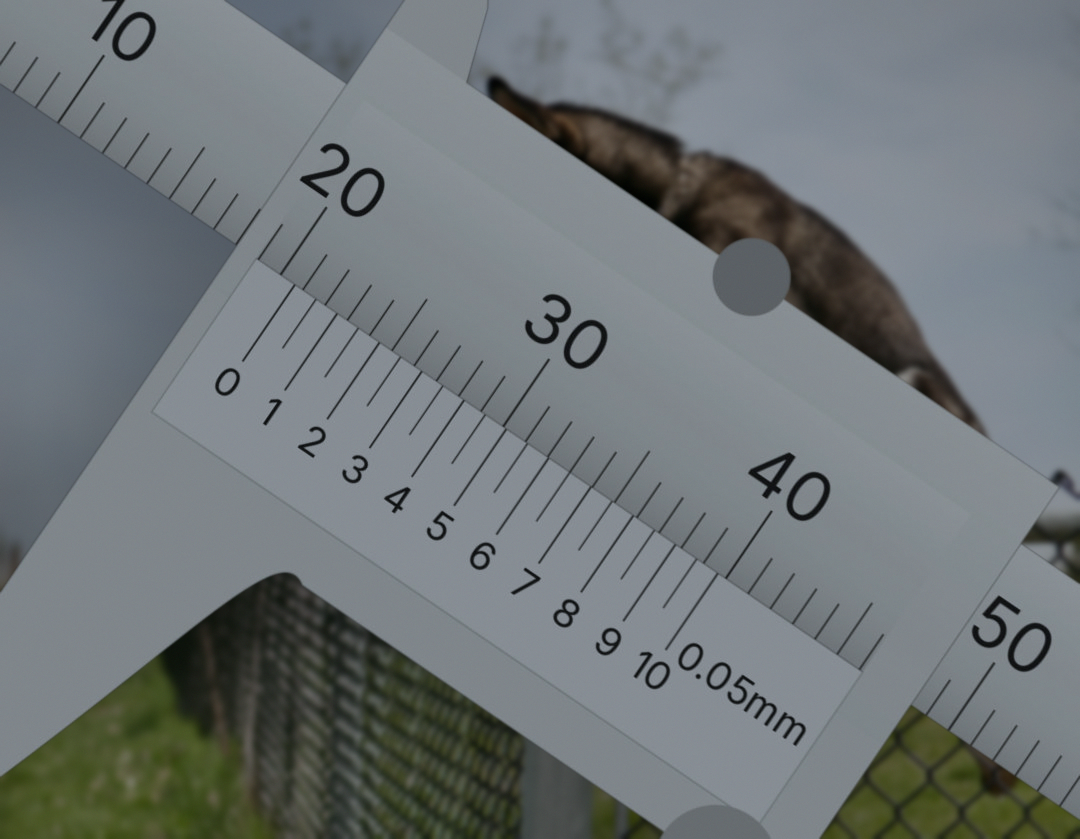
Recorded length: 20.65
